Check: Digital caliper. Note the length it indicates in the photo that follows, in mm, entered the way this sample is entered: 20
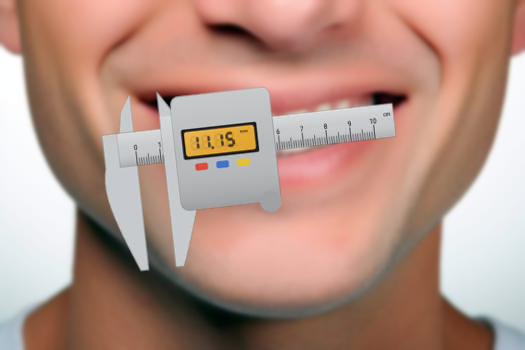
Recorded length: 11.15
